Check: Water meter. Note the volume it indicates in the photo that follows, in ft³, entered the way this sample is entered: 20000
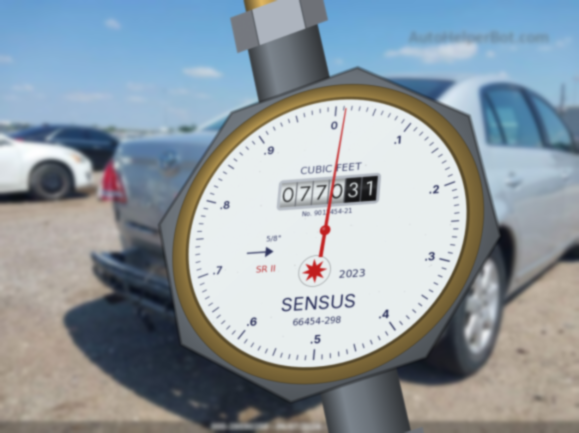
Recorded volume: 77031.01
